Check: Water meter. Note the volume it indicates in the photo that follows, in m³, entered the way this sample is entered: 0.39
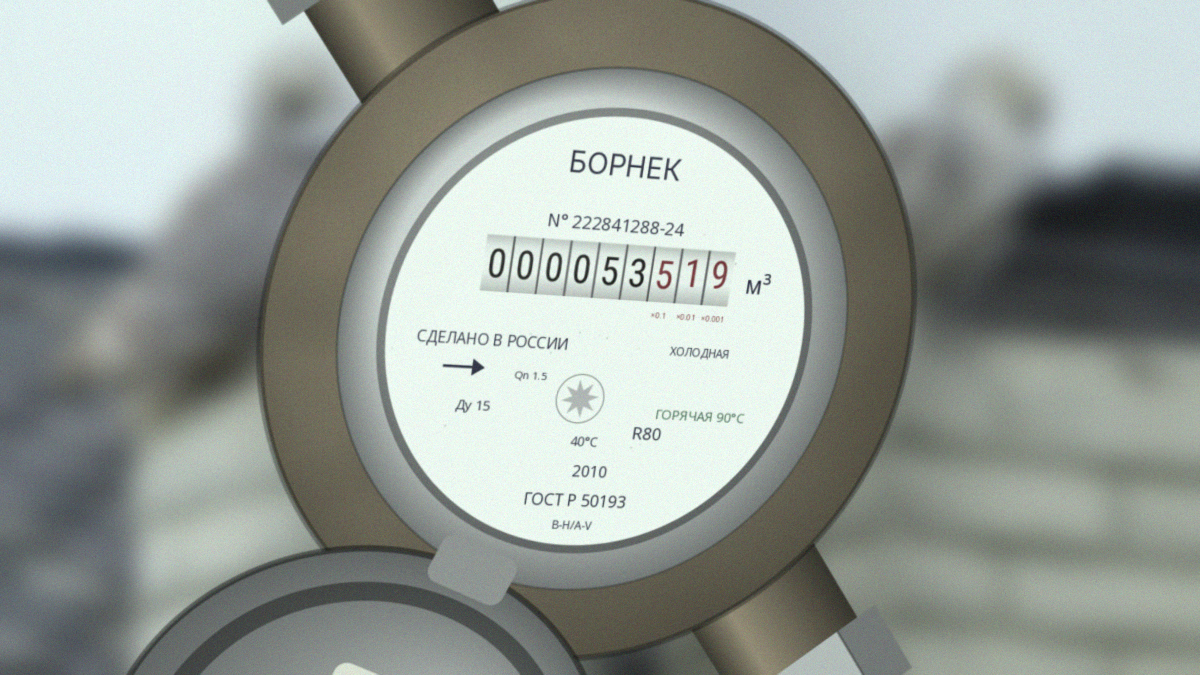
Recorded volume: 53.519
